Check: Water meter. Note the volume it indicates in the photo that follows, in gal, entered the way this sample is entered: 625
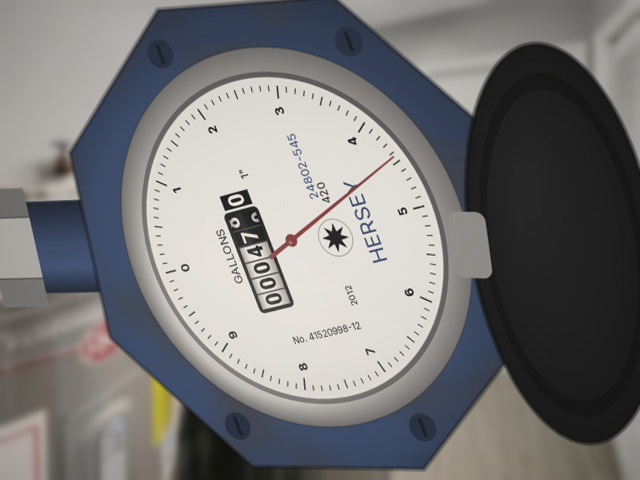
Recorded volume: 4784.4
